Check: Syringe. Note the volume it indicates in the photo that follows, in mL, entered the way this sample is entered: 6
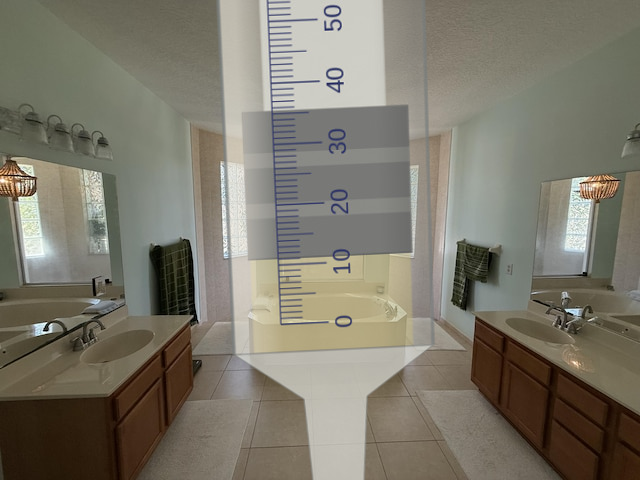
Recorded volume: 11
